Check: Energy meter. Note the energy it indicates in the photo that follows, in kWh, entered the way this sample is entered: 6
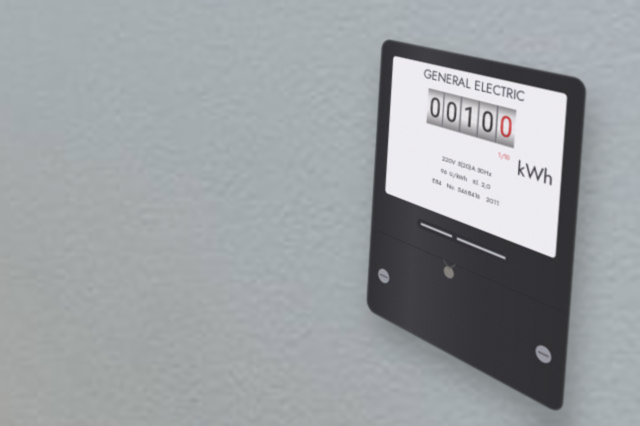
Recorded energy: 10.0
